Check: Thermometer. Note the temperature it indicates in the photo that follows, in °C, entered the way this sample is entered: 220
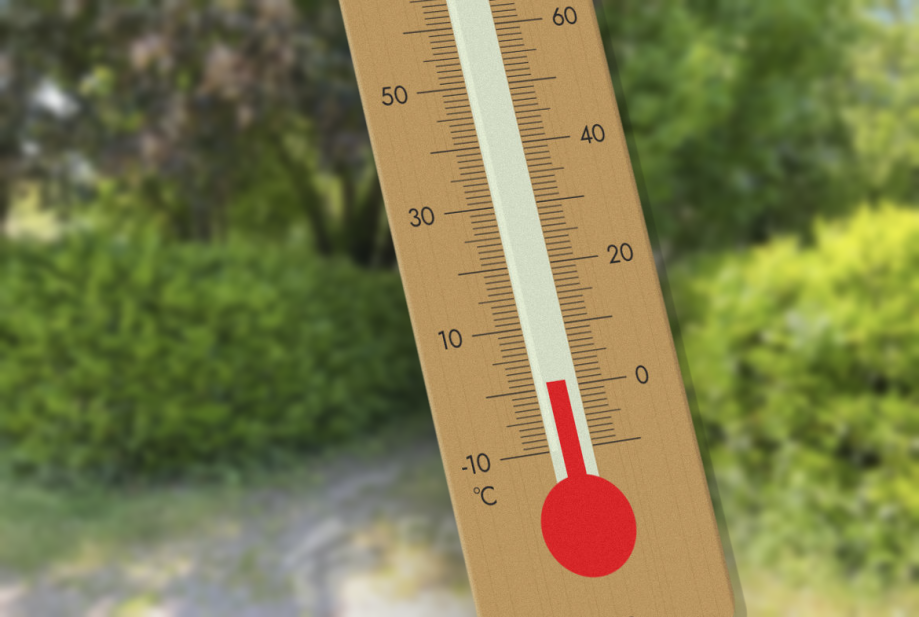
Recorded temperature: 1
